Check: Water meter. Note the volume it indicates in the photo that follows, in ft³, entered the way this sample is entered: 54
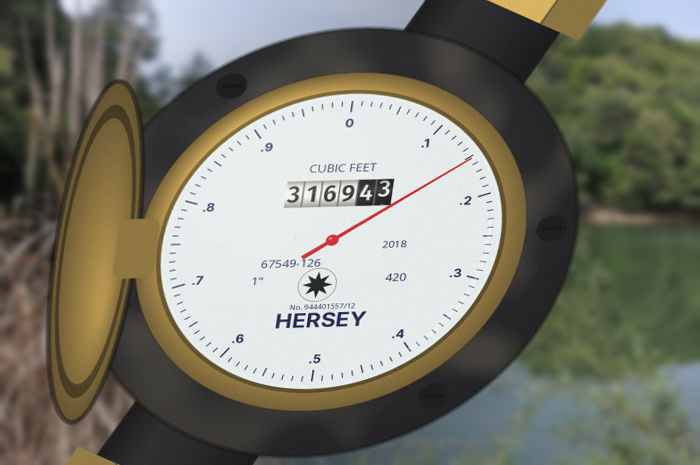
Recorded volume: 316943.15
